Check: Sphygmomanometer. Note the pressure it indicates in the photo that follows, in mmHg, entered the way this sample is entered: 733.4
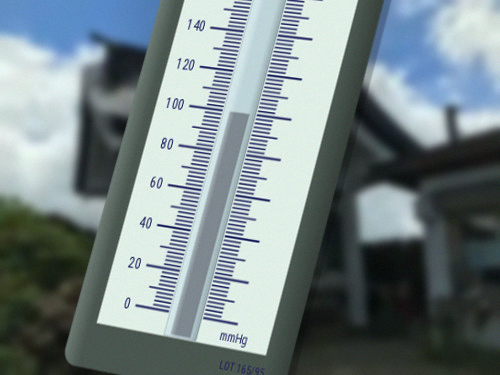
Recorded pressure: 100
